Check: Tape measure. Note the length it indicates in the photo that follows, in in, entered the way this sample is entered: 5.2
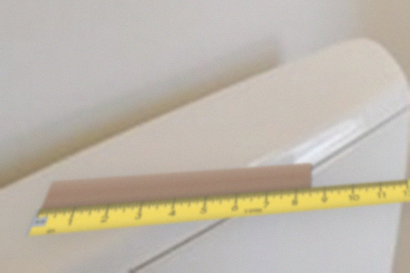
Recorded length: 8.5
